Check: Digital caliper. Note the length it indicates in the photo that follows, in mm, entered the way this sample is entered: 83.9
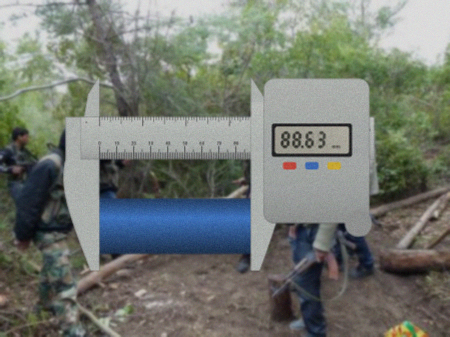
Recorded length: 88.63
